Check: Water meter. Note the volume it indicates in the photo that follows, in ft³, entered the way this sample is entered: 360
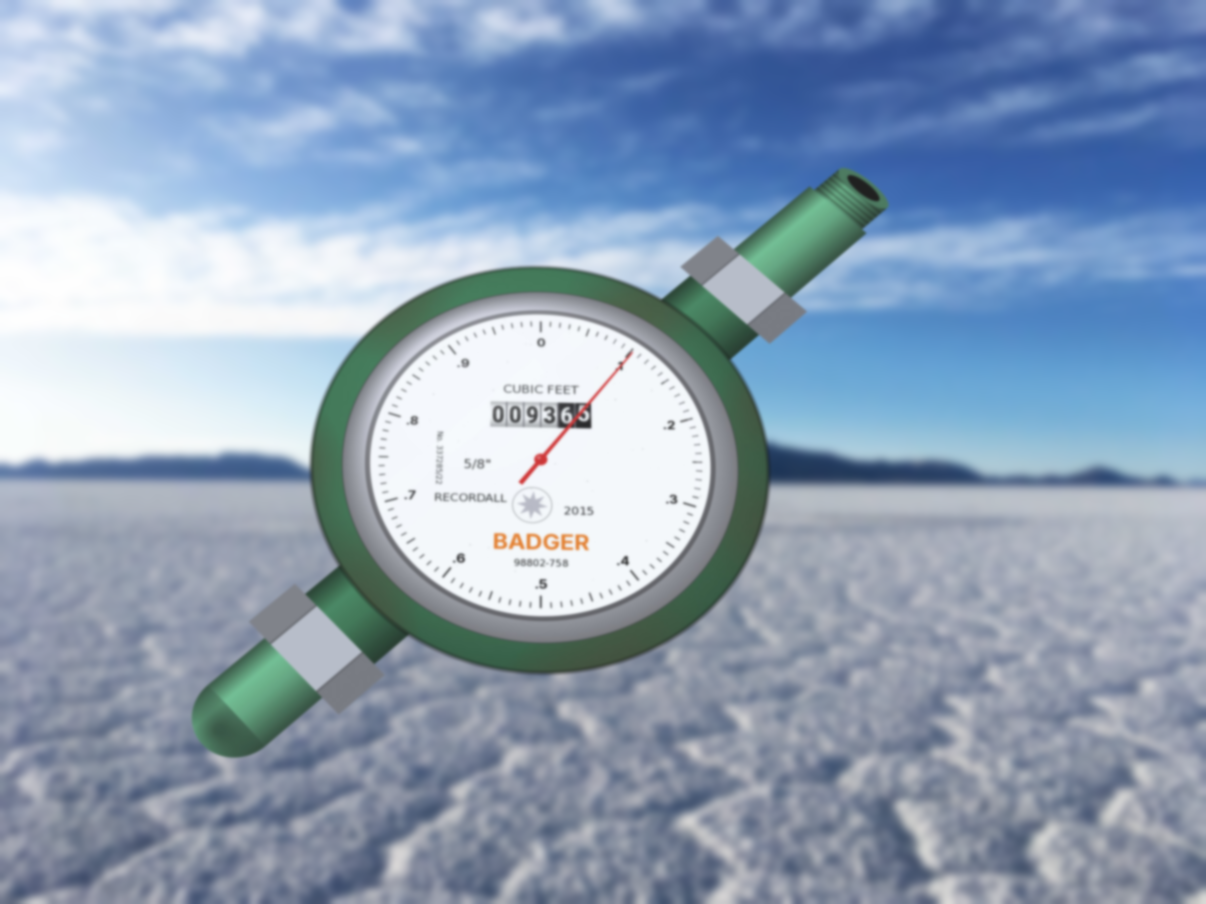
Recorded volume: 9365.10
